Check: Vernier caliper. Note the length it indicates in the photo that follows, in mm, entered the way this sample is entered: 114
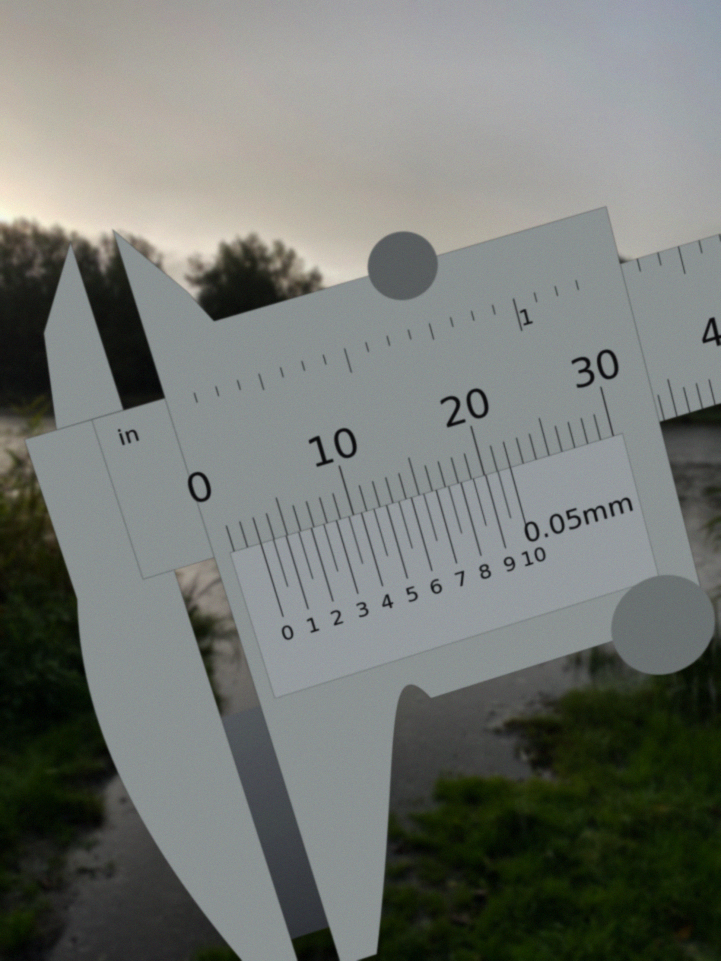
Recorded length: 3.0
